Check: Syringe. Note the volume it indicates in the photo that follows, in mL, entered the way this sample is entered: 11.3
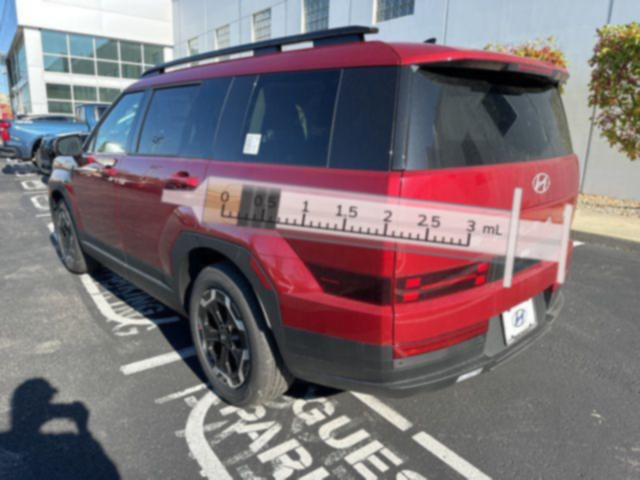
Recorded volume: 0.2
